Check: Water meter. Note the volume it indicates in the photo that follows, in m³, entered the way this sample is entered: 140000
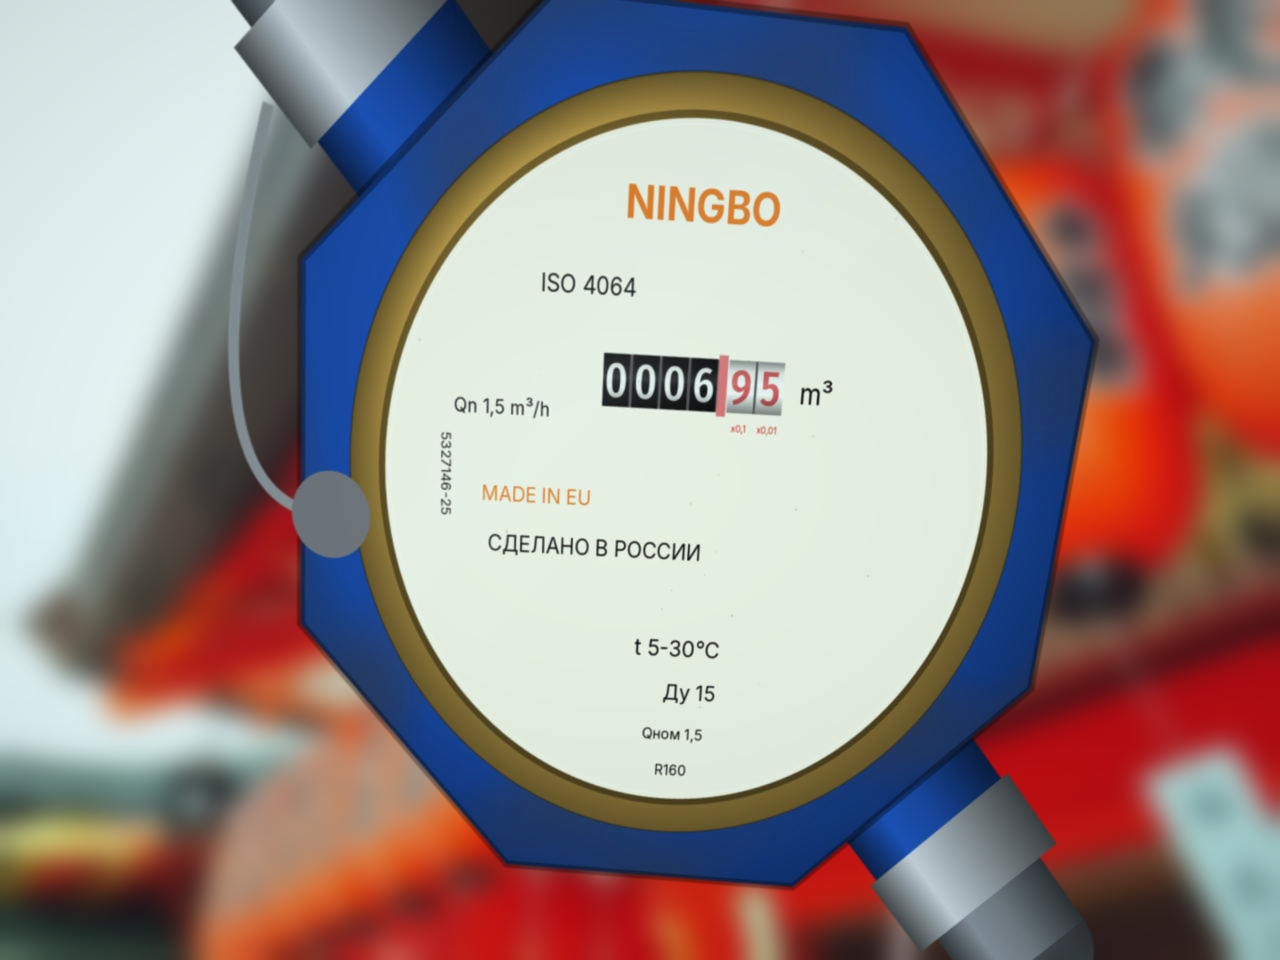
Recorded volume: 6.95
